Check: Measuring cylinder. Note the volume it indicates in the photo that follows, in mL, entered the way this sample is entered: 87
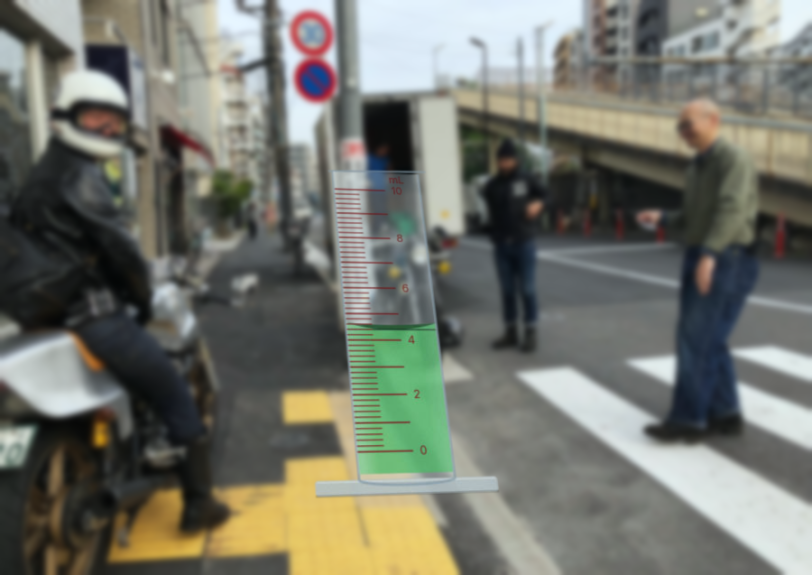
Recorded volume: 4.4
